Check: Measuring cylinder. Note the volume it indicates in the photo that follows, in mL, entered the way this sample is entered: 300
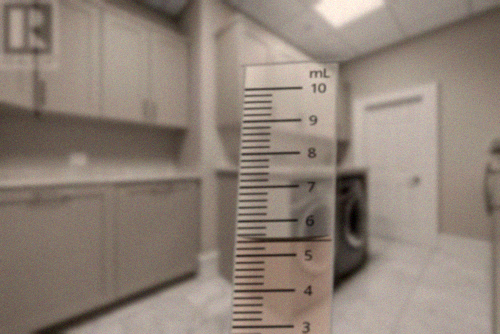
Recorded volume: 5.4
